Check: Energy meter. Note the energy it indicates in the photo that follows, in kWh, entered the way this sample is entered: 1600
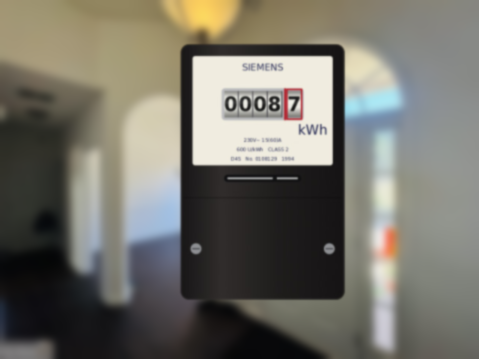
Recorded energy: 8.7
